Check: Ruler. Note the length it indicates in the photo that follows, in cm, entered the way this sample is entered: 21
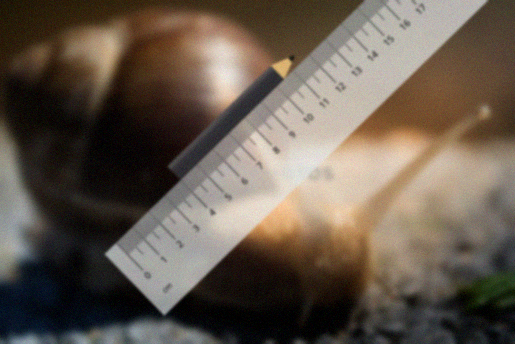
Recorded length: 7.5
